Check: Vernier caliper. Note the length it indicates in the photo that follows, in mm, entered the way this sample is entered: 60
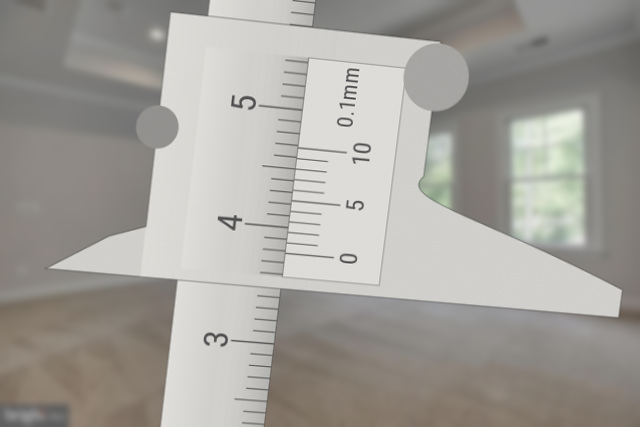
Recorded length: 37.8
